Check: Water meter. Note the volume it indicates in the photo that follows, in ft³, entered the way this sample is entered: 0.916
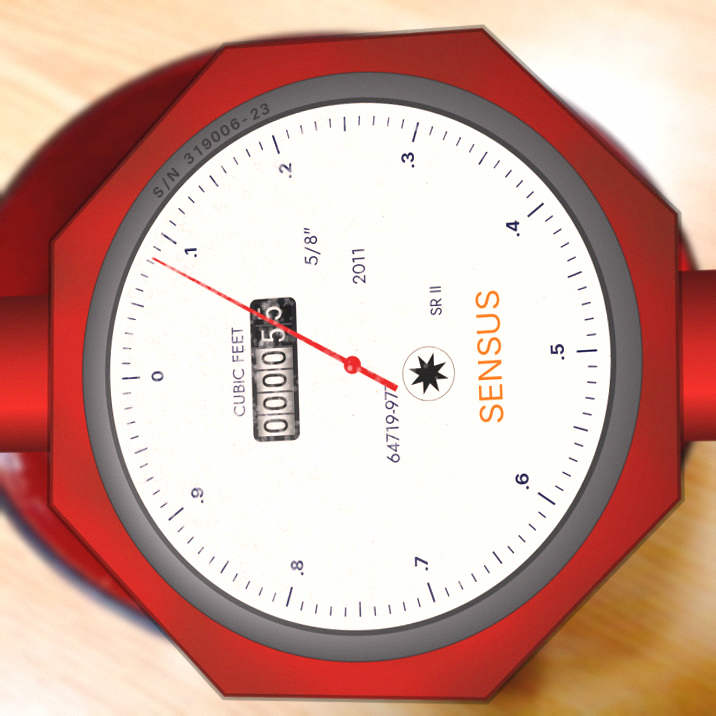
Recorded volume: 55.08
